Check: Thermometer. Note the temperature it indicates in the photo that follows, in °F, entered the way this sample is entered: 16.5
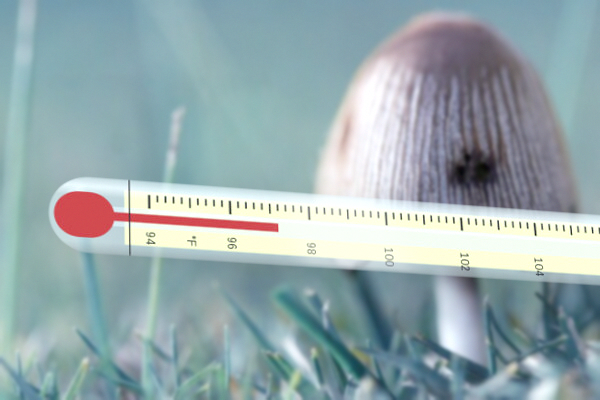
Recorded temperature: 97.2
